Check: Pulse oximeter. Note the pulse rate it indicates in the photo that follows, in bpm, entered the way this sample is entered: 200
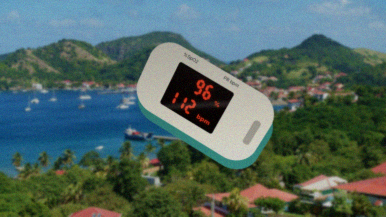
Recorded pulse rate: 112
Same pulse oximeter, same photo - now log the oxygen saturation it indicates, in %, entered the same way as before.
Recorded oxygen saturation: 96
